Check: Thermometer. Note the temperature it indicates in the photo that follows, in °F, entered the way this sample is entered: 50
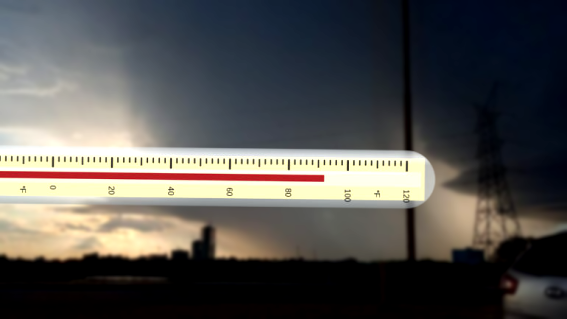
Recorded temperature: 92
